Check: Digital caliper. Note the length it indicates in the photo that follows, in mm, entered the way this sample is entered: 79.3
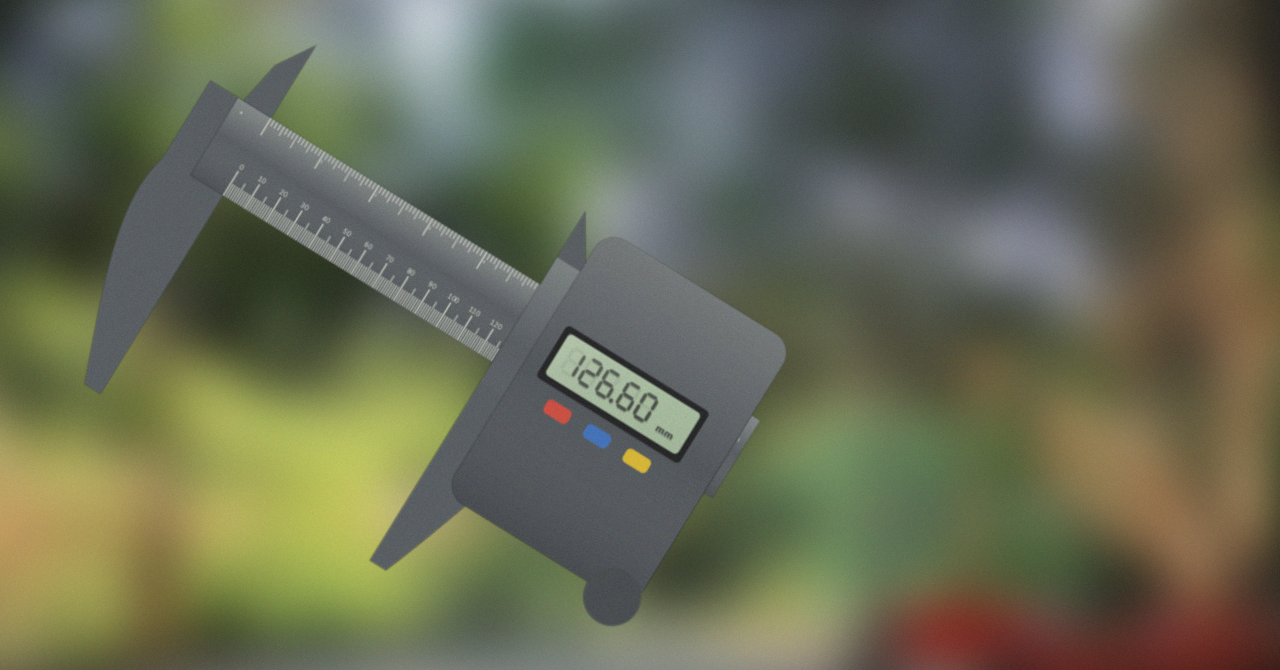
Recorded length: 126.60
